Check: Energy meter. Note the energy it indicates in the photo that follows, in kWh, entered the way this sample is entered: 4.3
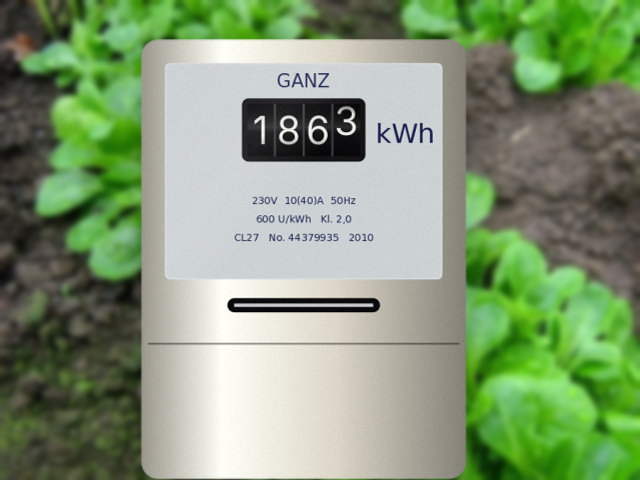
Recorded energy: 1863
